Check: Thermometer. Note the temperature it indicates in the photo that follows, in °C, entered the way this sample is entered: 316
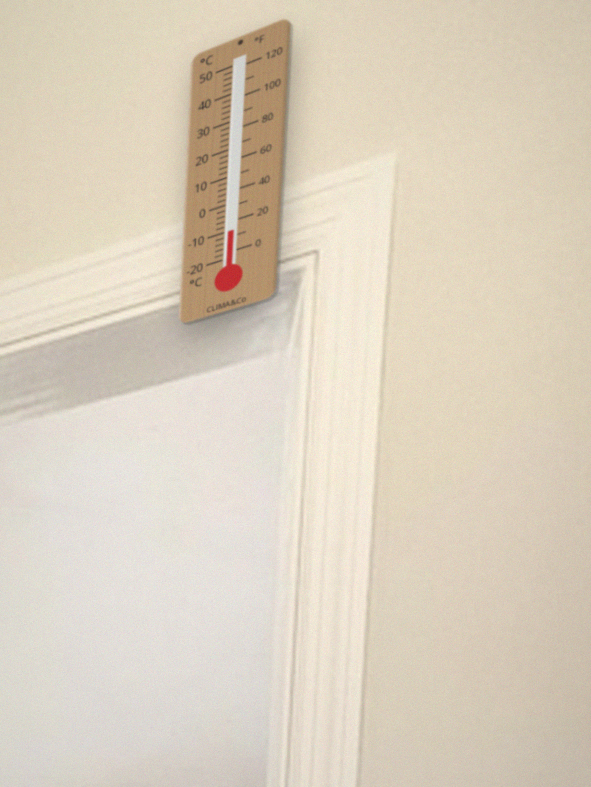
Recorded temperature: -10
